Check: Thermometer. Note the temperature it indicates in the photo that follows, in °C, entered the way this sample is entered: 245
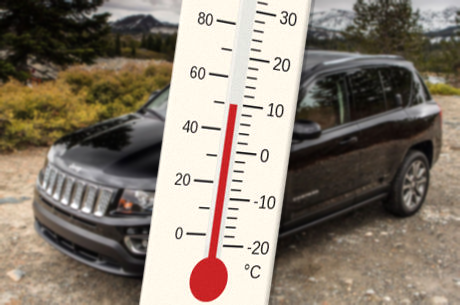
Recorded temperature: 10
